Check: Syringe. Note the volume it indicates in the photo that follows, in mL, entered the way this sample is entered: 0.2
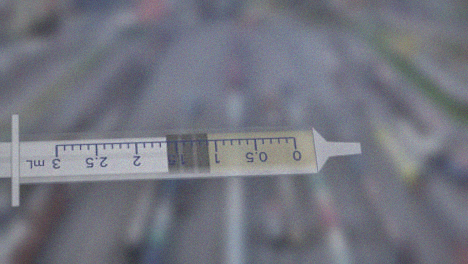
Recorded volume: 1.1
